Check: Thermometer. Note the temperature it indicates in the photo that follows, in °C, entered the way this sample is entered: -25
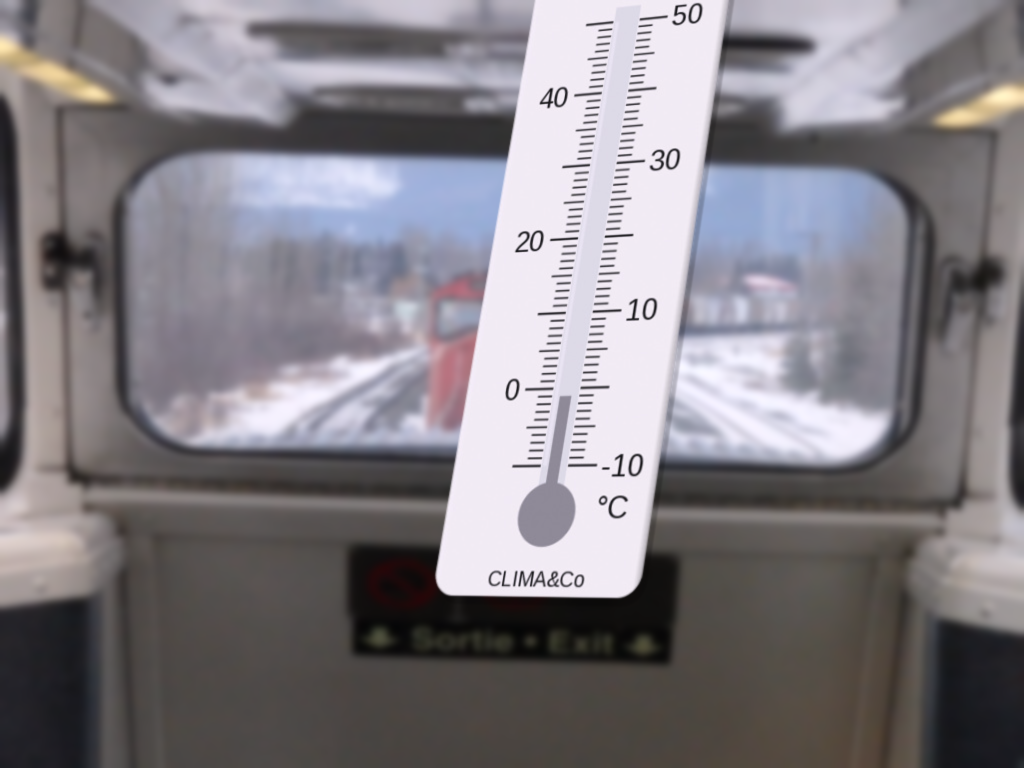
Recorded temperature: -1
